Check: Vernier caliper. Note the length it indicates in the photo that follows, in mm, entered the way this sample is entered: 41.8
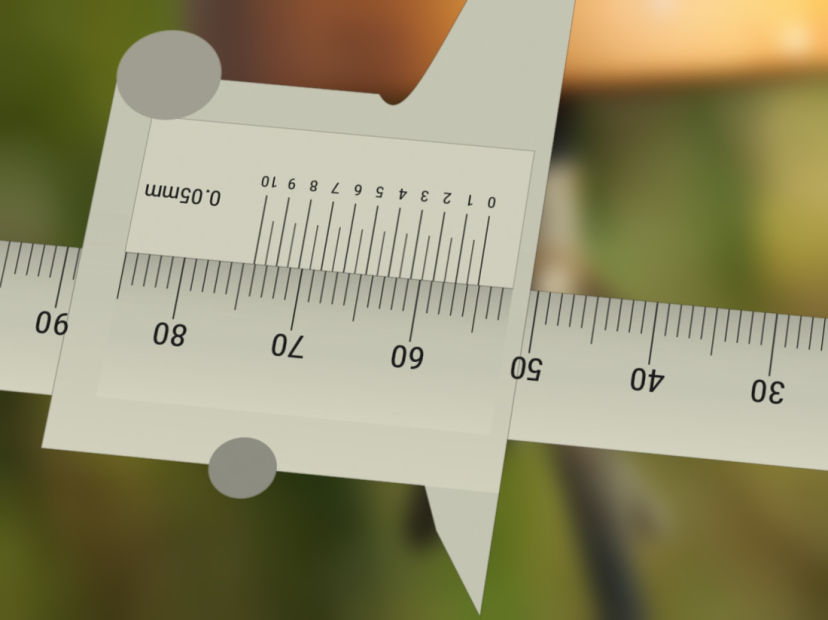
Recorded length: 55.1
